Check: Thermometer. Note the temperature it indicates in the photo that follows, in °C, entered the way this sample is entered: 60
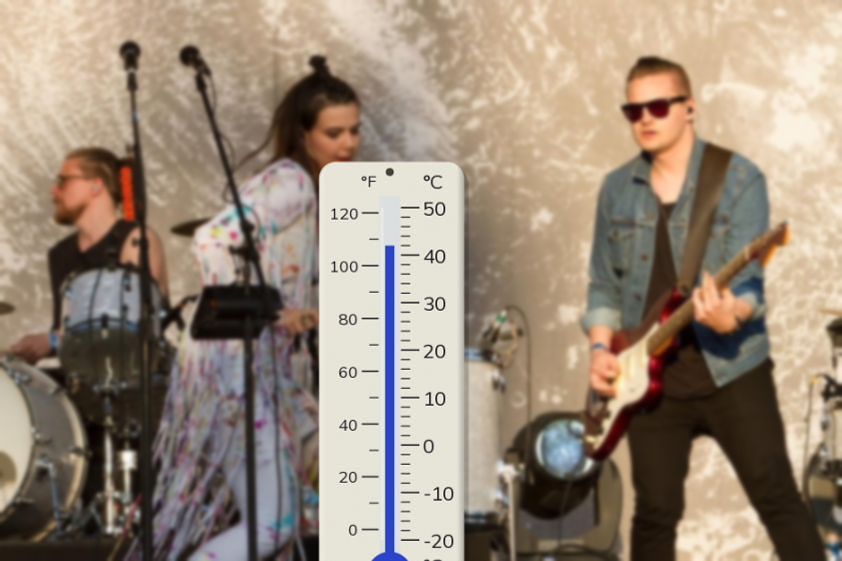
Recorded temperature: 42
